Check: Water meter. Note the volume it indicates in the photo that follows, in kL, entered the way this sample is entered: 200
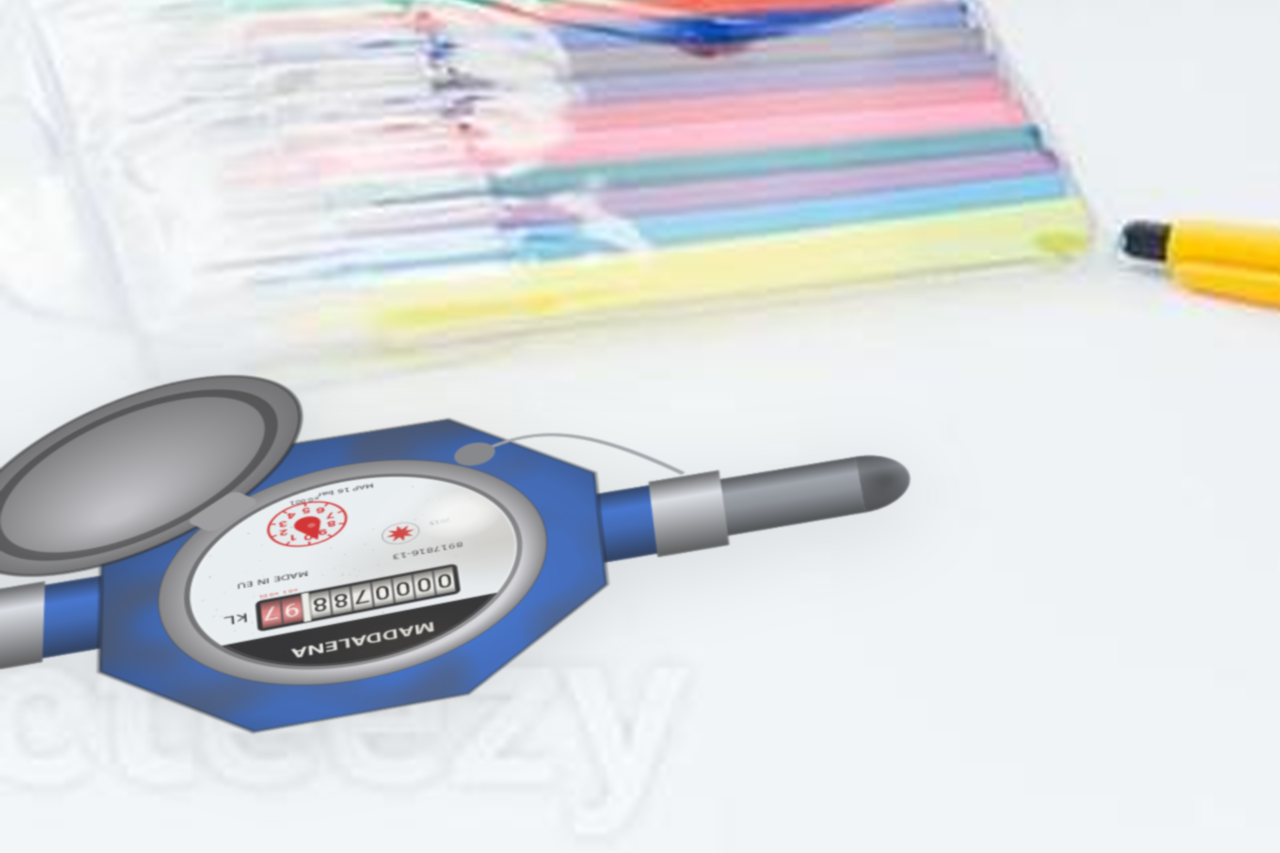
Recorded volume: 788.969
